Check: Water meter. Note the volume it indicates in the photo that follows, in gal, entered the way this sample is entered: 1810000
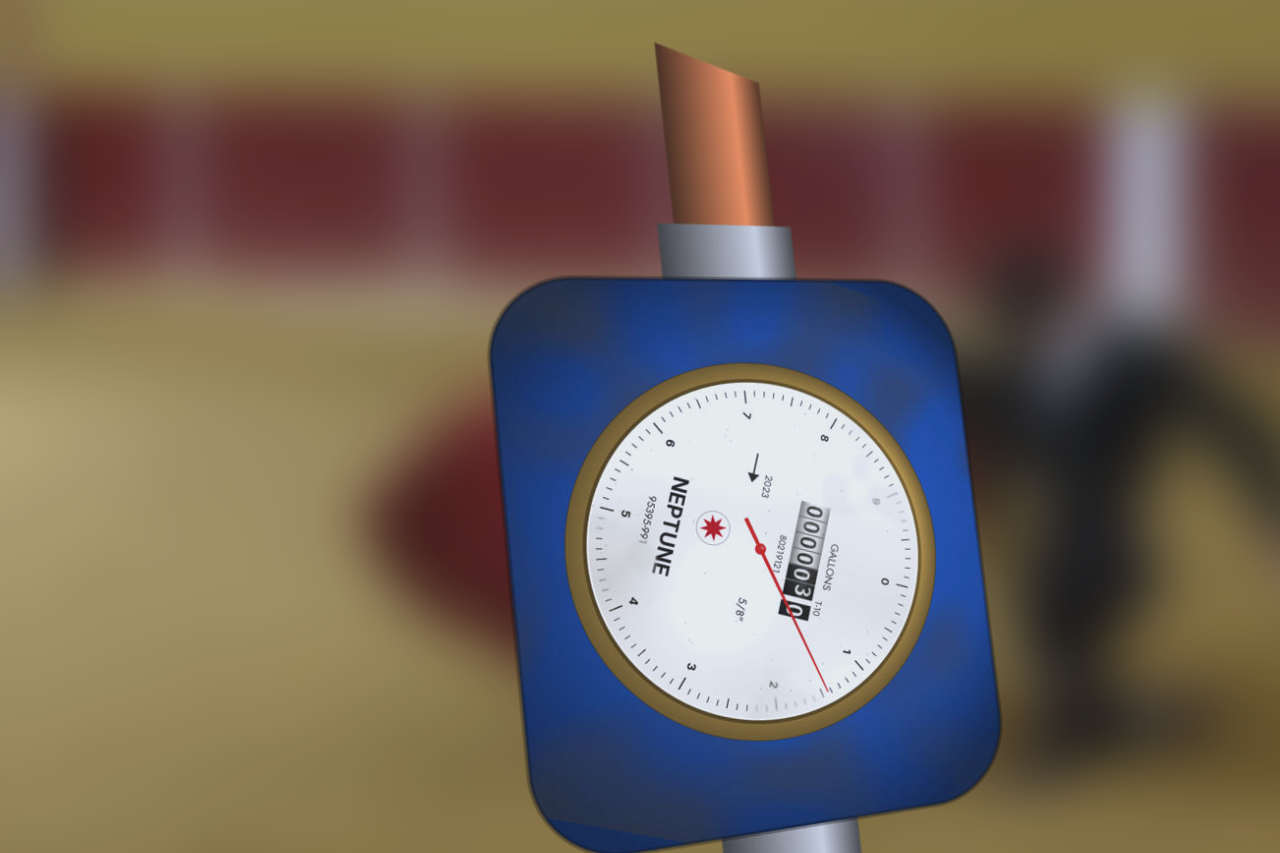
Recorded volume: 31.4
